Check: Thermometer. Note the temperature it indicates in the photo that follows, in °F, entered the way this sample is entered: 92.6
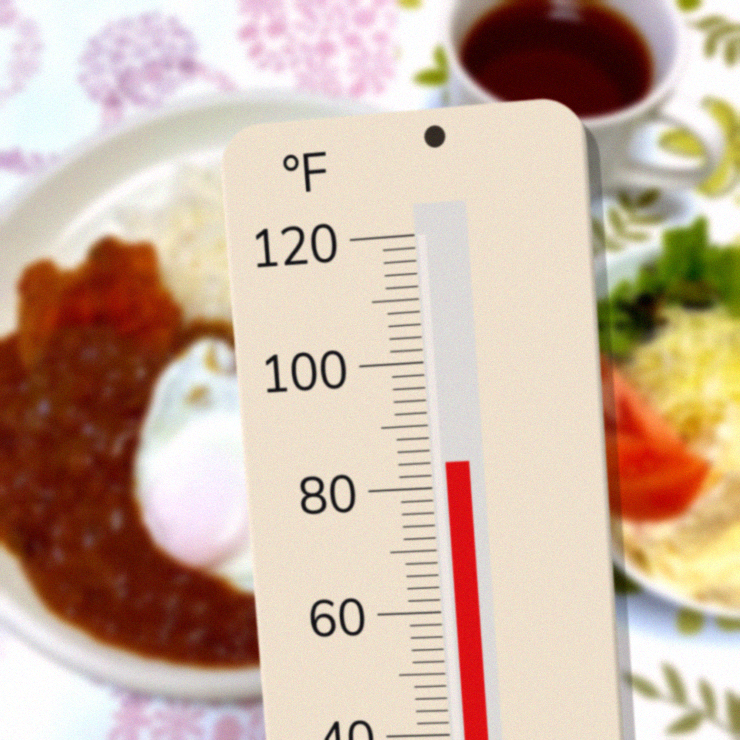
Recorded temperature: 84
